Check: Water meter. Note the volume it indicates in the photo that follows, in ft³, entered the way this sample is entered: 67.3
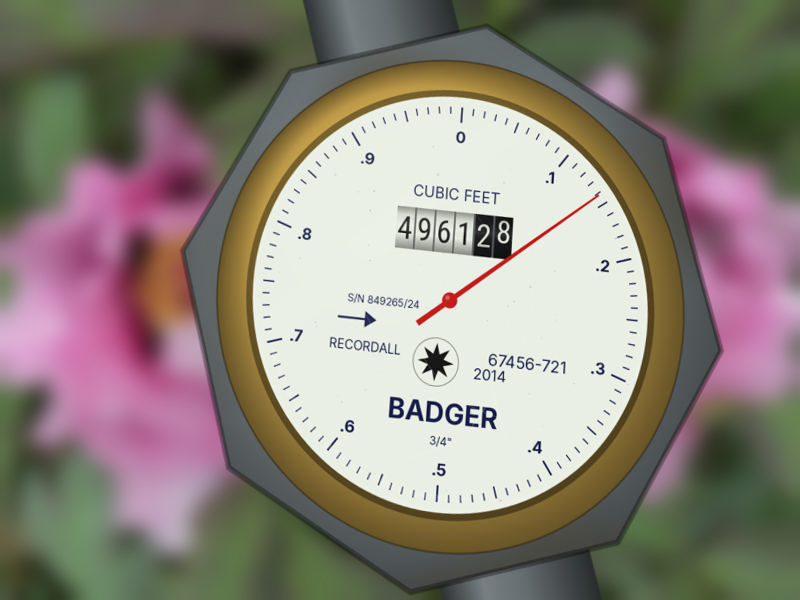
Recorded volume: 496128.14
